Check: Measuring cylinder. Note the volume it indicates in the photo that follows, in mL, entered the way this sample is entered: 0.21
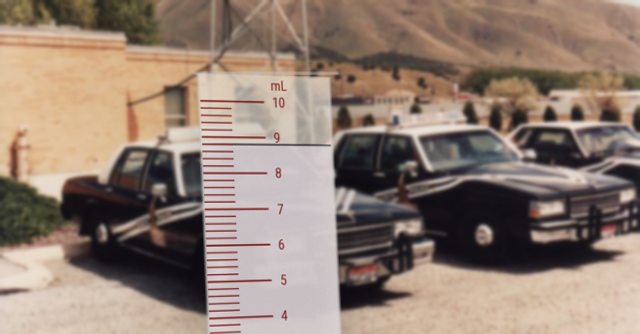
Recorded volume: 8.8
